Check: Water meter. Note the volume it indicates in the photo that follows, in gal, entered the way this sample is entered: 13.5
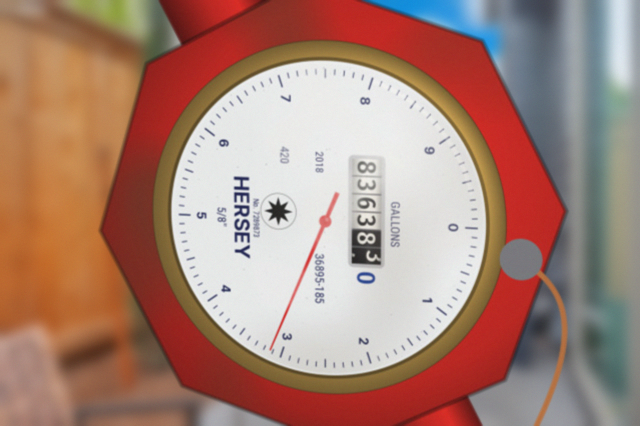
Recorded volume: 8363833.1
